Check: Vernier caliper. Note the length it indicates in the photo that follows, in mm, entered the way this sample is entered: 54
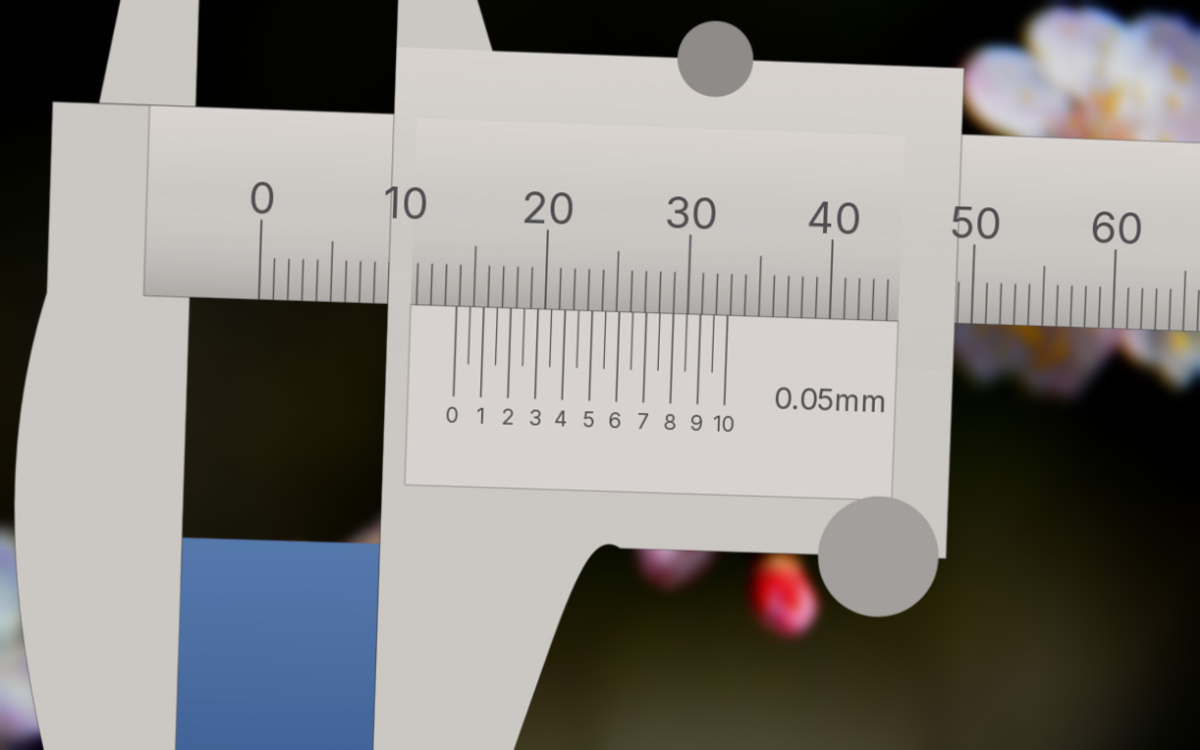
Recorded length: 13.8
